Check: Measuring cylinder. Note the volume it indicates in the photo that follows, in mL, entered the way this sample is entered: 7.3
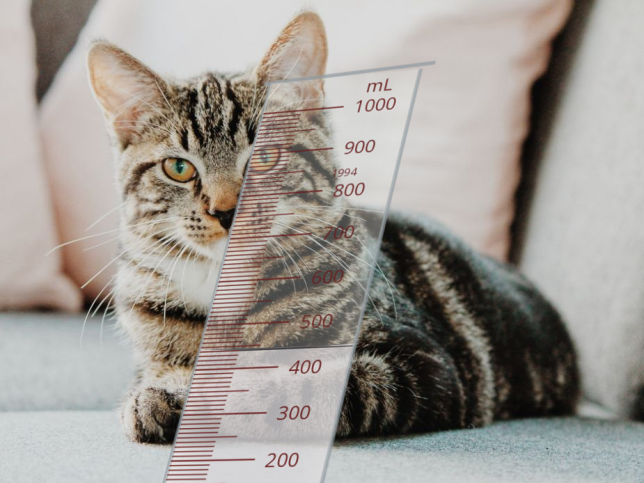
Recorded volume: 440
